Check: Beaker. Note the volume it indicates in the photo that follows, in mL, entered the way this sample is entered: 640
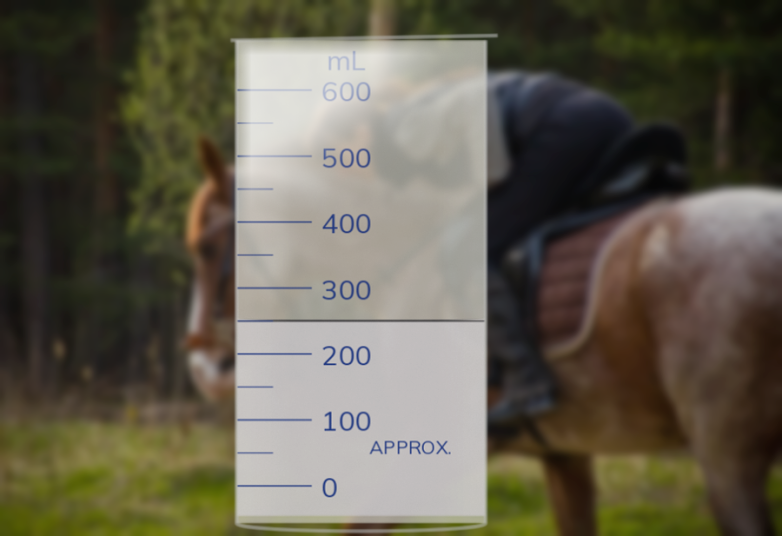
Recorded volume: 250
